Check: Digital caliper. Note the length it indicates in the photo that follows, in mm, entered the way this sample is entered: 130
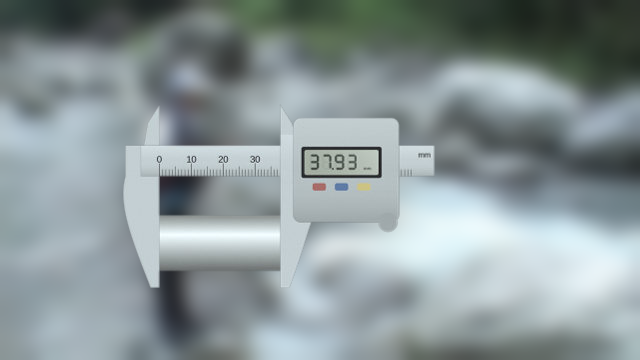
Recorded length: 37.93
